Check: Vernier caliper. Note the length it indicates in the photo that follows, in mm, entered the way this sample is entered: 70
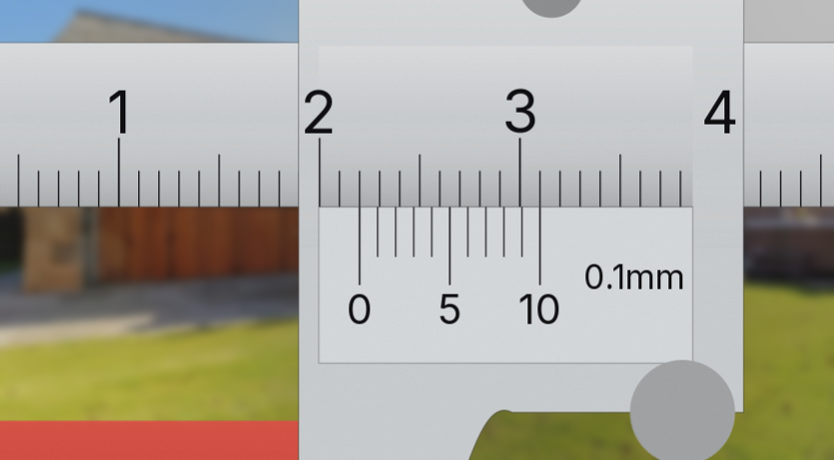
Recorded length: 22.0
